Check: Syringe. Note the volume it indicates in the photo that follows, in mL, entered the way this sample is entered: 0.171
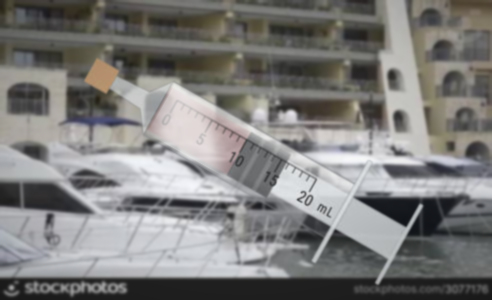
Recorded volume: 10
